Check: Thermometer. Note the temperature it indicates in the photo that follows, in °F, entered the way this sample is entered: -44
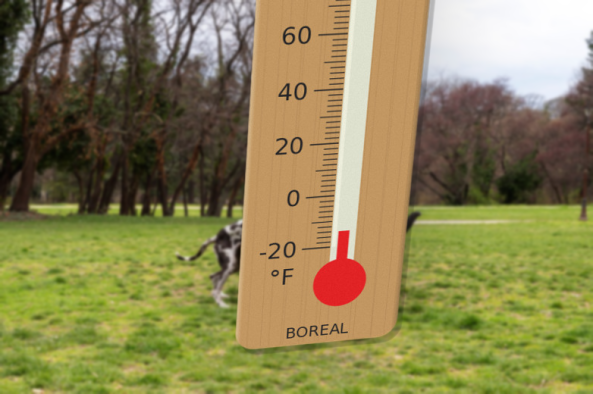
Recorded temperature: -14
